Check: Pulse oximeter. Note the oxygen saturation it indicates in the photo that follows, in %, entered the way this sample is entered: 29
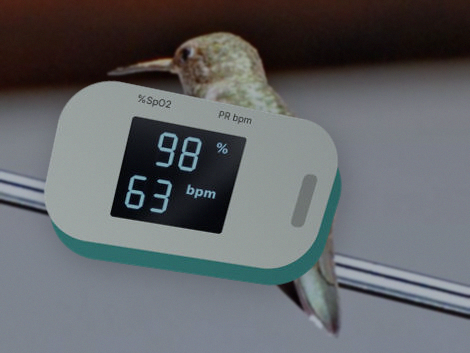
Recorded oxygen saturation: 98
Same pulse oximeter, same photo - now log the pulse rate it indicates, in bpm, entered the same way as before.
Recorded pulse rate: 63
